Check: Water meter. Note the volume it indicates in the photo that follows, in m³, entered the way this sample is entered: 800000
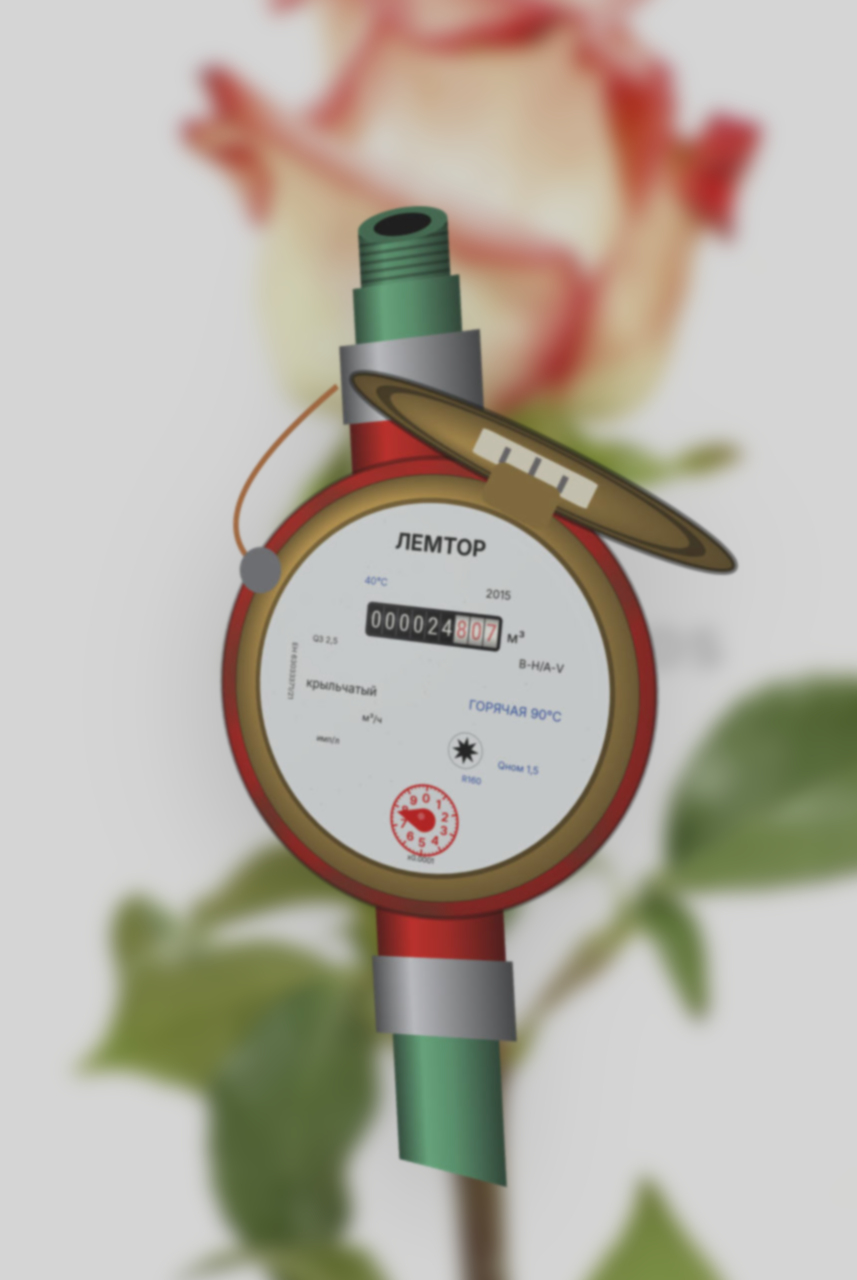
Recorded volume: 24.8077
